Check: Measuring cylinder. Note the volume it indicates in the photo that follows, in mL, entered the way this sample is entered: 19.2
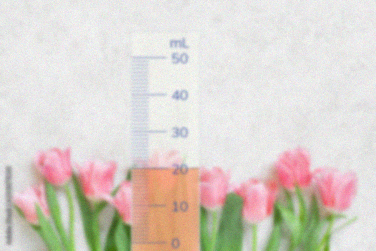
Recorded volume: 20
